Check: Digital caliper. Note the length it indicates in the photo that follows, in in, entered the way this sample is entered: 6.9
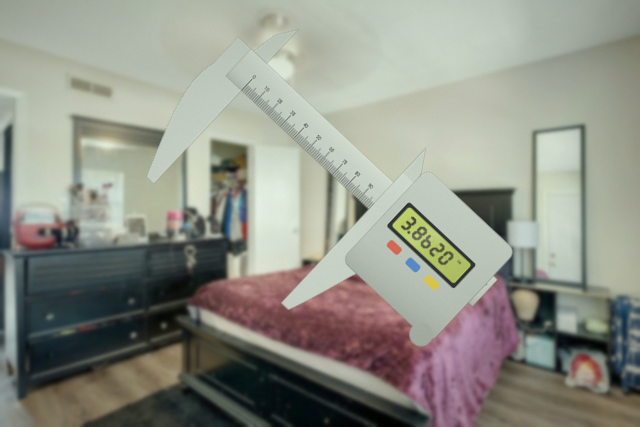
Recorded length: 3.8620
